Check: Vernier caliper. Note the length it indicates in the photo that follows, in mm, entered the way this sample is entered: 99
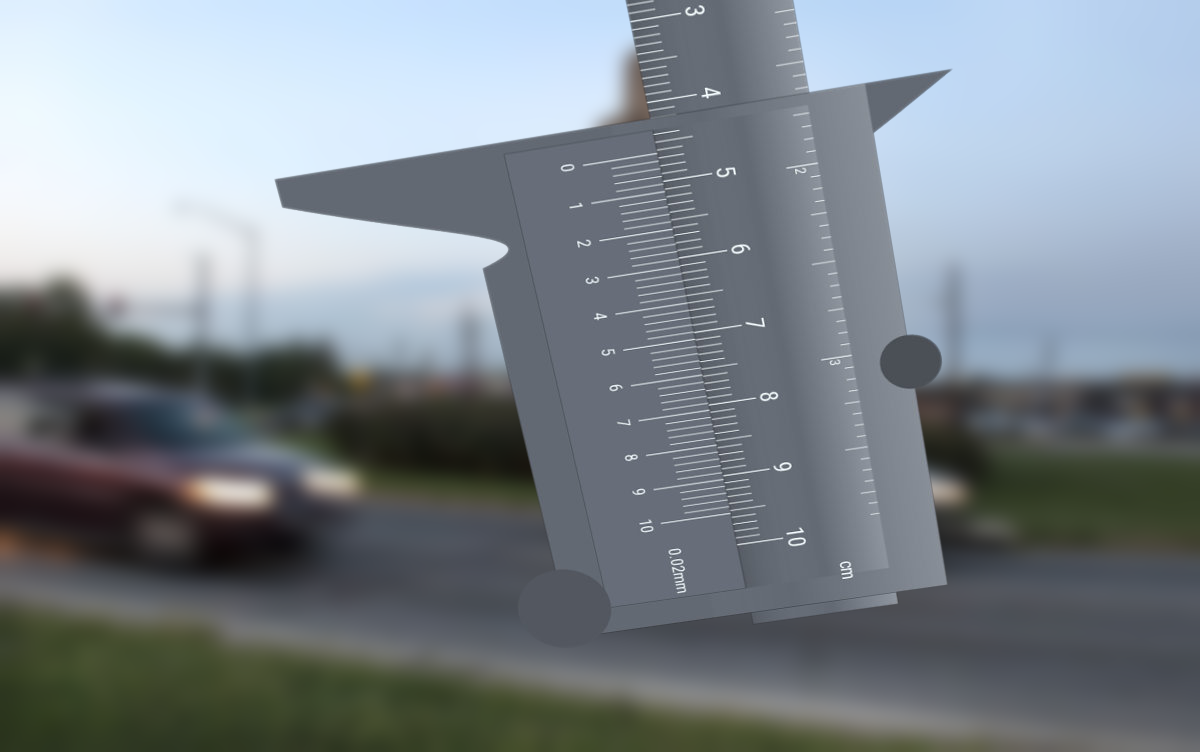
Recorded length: 46.4
